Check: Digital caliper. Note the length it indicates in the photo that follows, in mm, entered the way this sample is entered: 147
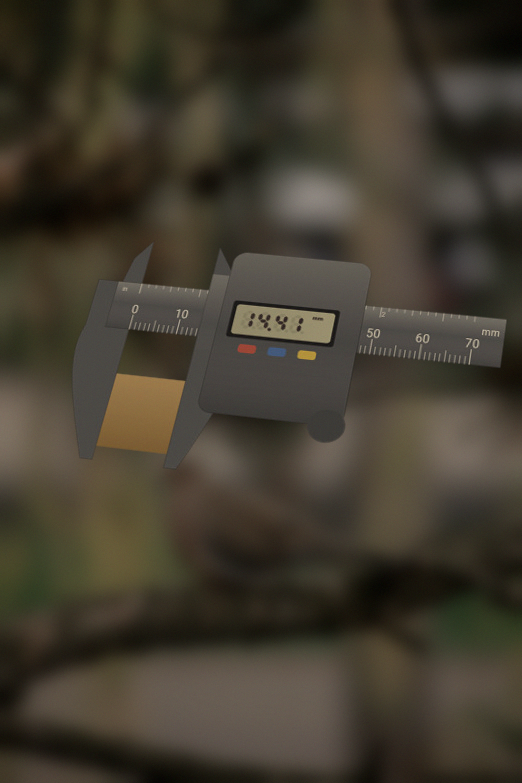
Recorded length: 14.41
